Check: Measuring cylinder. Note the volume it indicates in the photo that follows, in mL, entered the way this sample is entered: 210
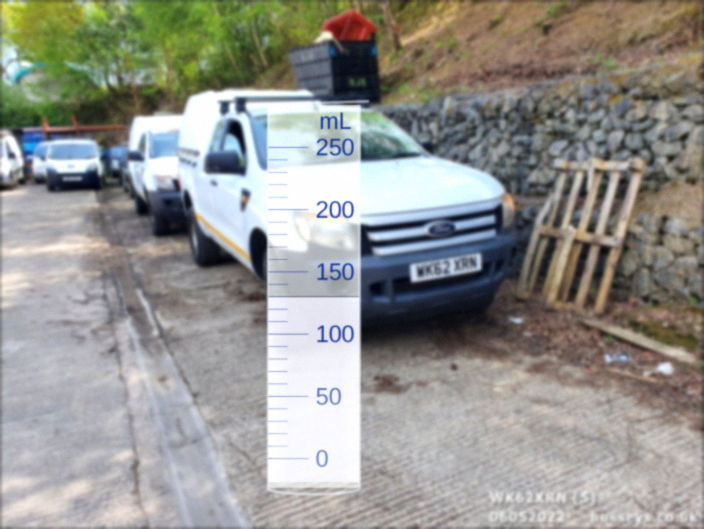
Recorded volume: 130
